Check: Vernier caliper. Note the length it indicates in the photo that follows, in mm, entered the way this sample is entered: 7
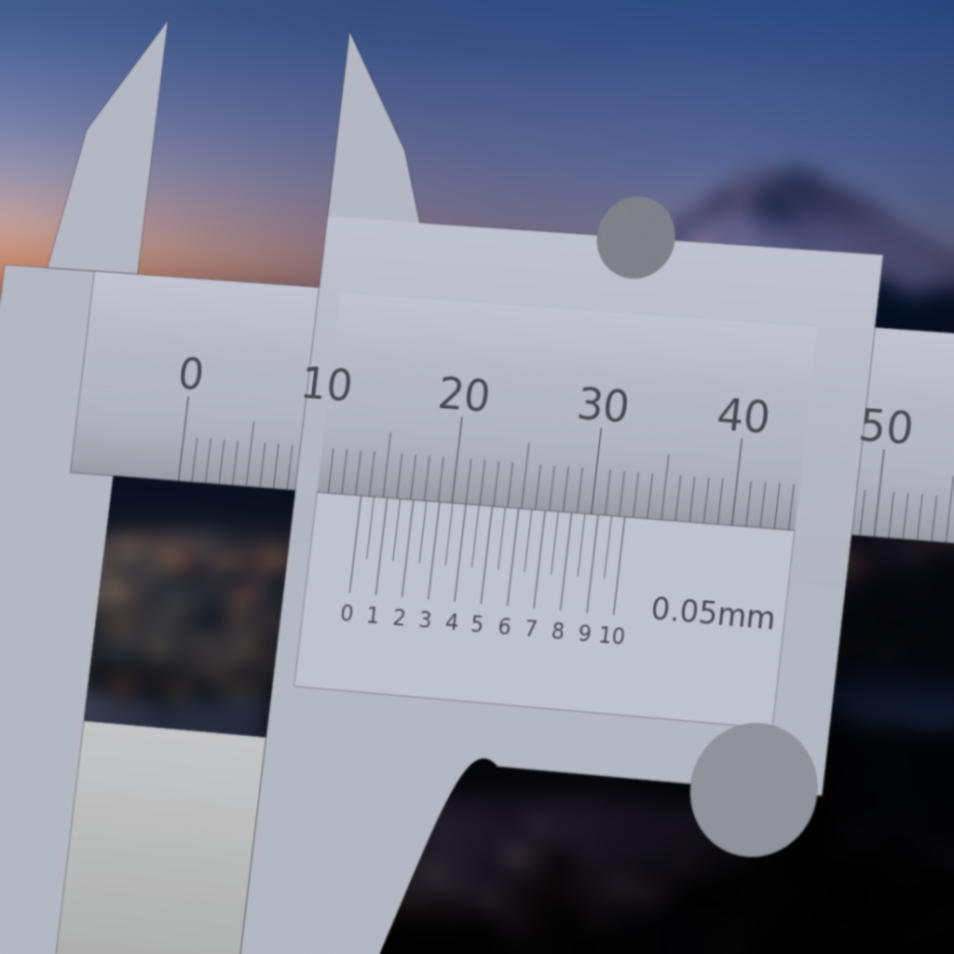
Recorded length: 13.4
